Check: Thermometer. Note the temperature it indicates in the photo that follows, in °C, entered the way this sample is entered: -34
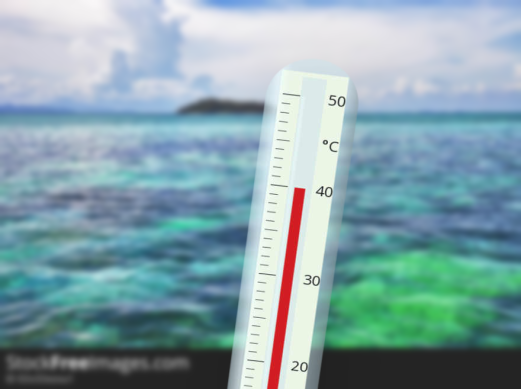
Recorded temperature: 40
